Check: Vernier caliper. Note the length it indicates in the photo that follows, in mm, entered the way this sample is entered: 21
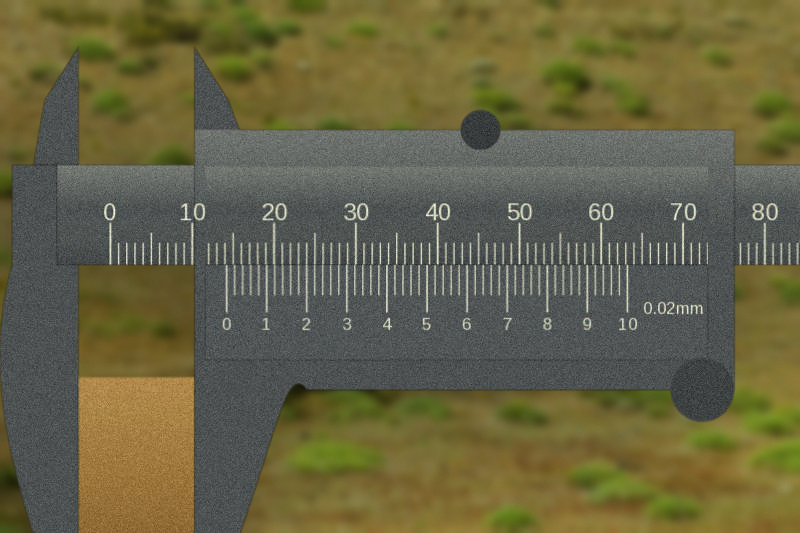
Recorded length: 14.2
